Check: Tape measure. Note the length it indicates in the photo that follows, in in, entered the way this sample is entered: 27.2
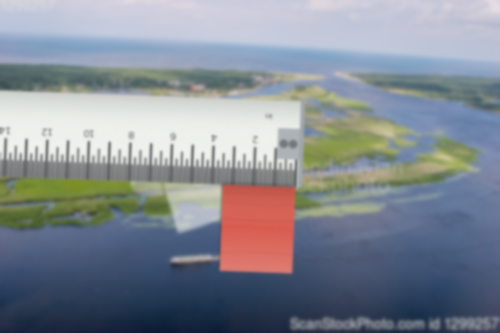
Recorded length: 3.5
